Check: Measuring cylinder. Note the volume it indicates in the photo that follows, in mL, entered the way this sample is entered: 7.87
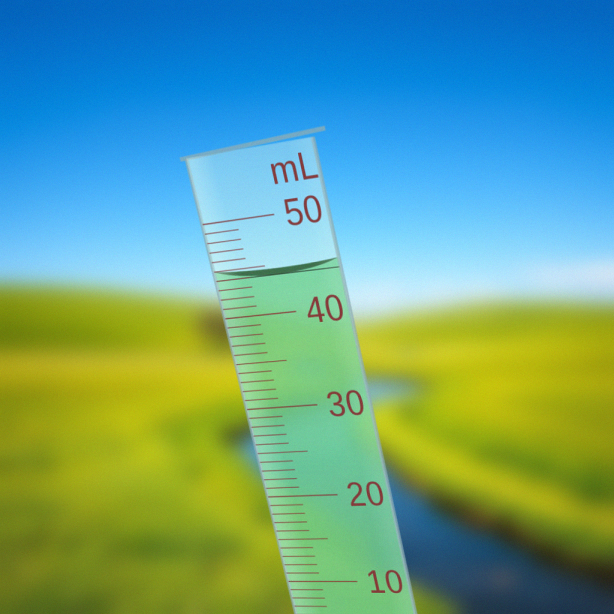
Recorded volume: 44
